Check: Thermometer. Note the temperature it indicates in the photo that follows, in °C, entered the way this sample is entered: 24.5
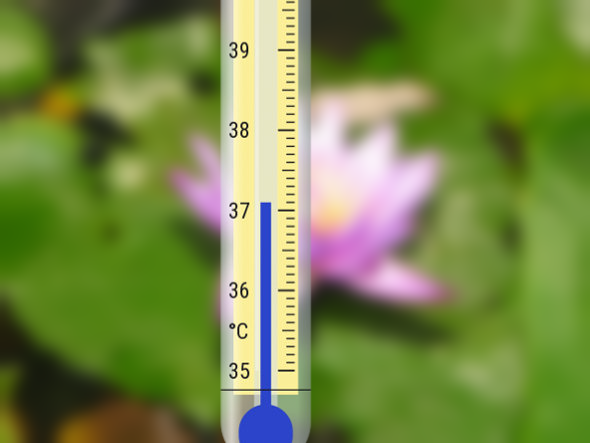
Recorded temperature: 37.1
